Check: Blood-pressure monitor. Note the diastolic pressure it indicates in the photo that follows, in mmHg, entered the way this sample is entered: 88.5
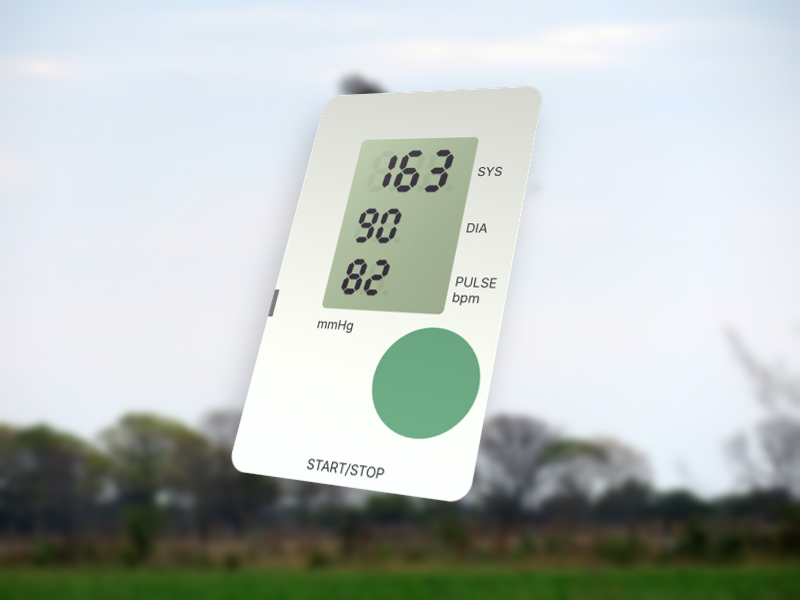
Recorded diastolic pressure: 90
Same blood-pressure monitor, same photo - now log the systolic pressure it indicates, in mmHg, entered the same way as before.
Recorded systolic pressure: 163
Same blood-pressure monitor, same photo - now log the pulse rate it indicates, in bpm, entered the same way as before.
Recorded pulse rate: 82
